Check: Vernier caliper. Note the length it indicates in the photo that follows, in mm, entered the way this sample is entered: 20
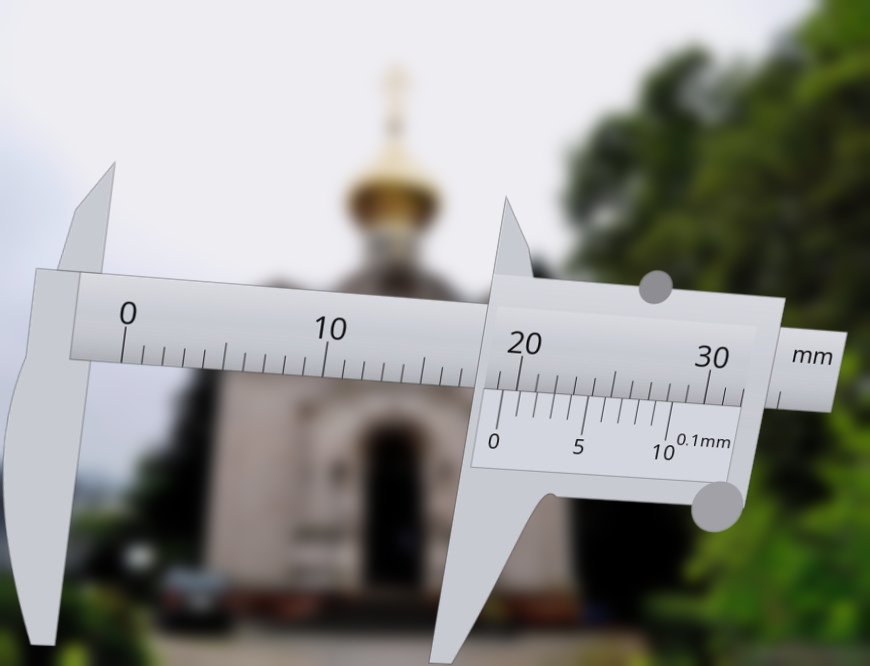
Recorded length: 19.3
